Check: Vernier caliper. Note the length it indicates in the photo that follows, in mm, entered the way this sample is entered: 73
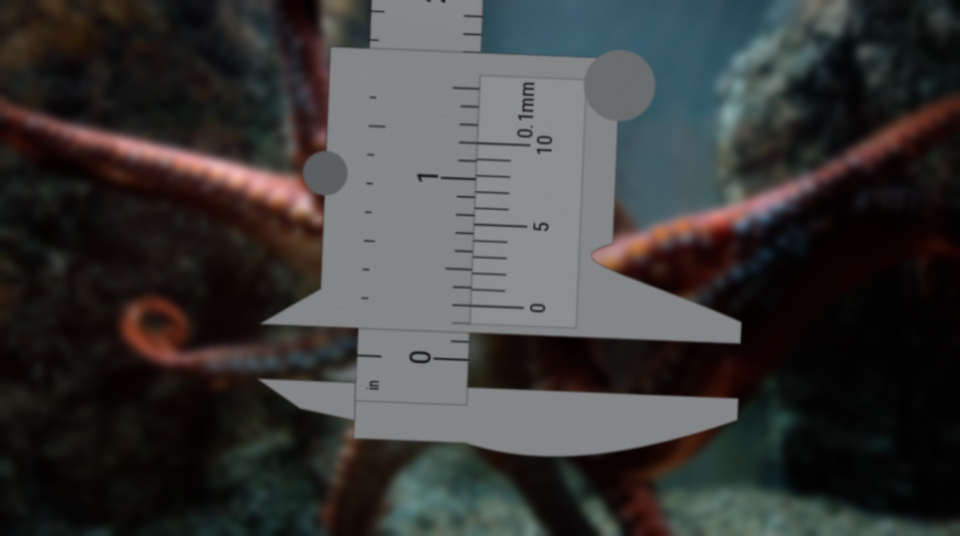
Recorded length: 3.0
